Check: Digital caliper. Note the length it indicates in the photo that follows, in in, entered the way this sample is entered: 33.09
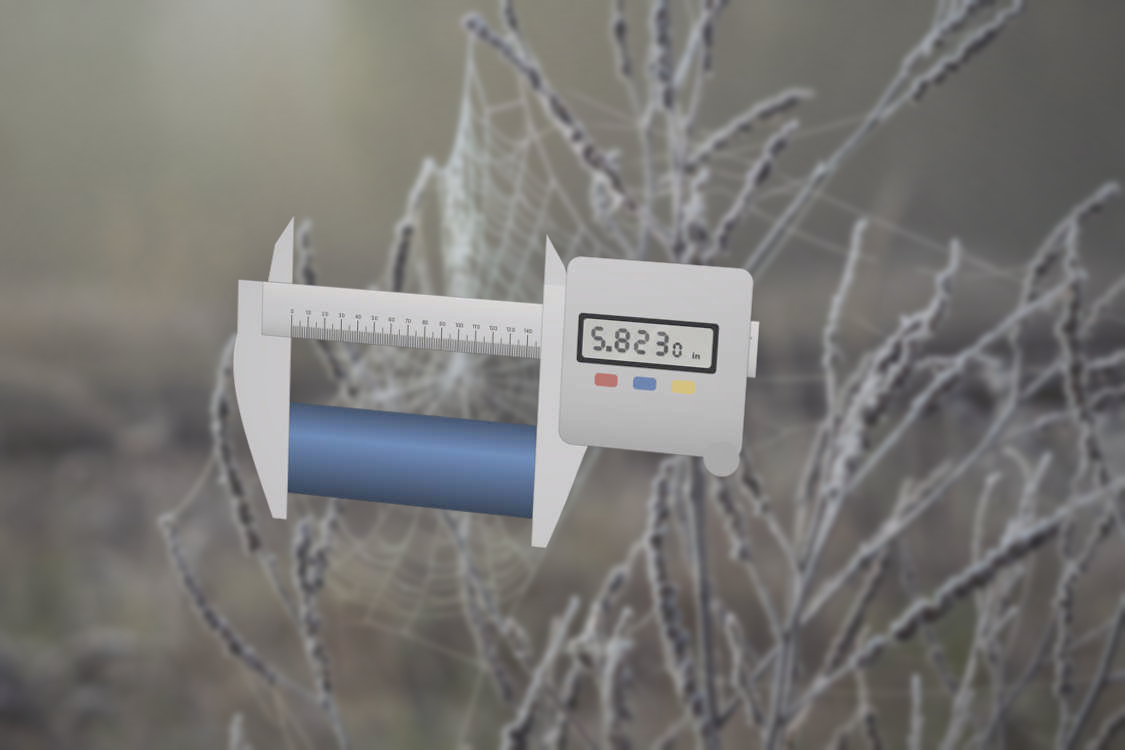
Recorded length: 5.8230
